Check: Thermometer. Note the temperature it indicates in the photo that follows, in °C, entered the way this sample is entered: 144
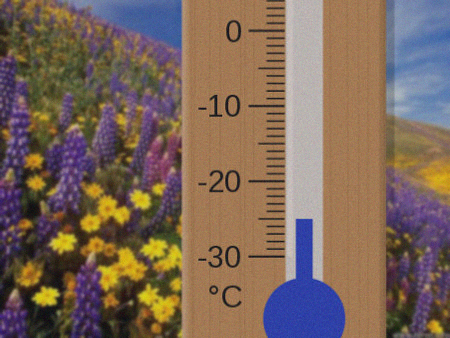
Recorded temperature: -25
